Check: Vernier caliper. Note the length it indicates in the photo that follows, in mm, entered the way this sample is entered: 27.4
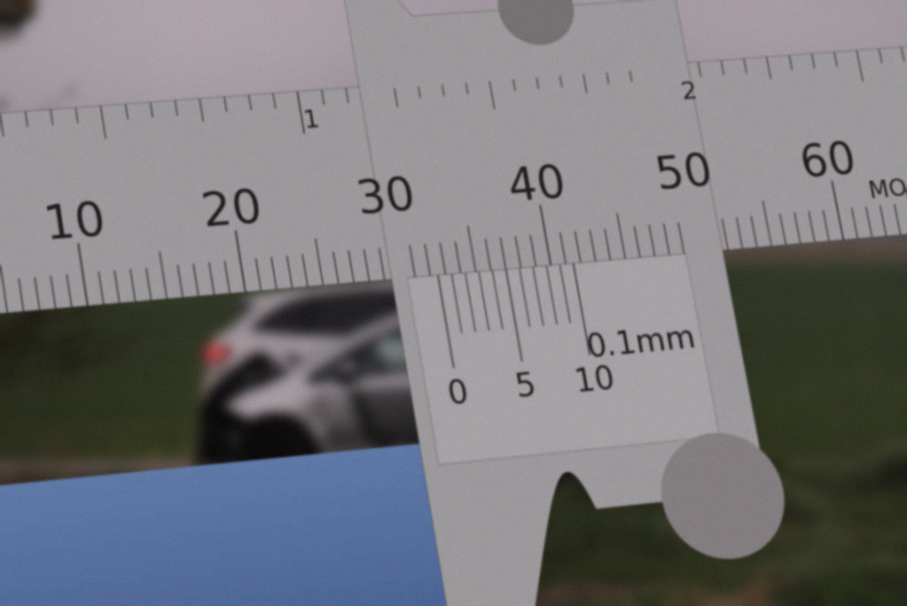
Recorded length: 32.5
